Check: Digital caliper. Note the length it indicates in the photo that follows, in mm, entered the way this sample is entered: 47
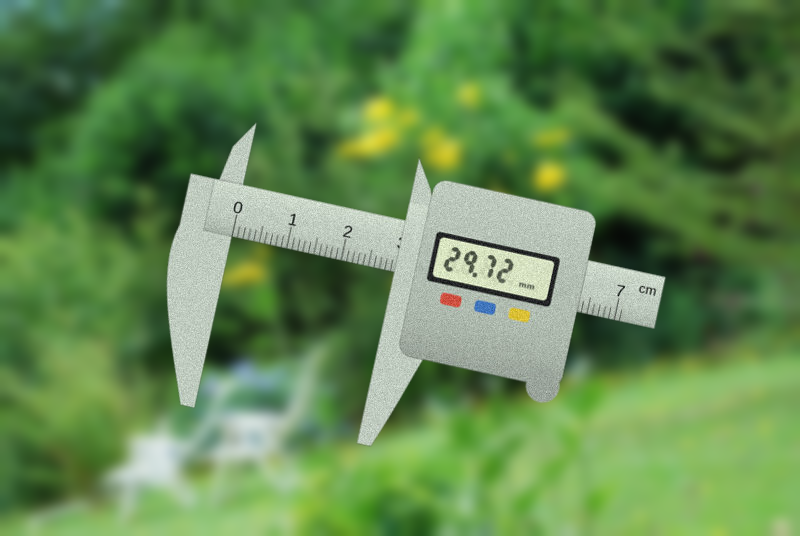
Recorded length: 29.72
